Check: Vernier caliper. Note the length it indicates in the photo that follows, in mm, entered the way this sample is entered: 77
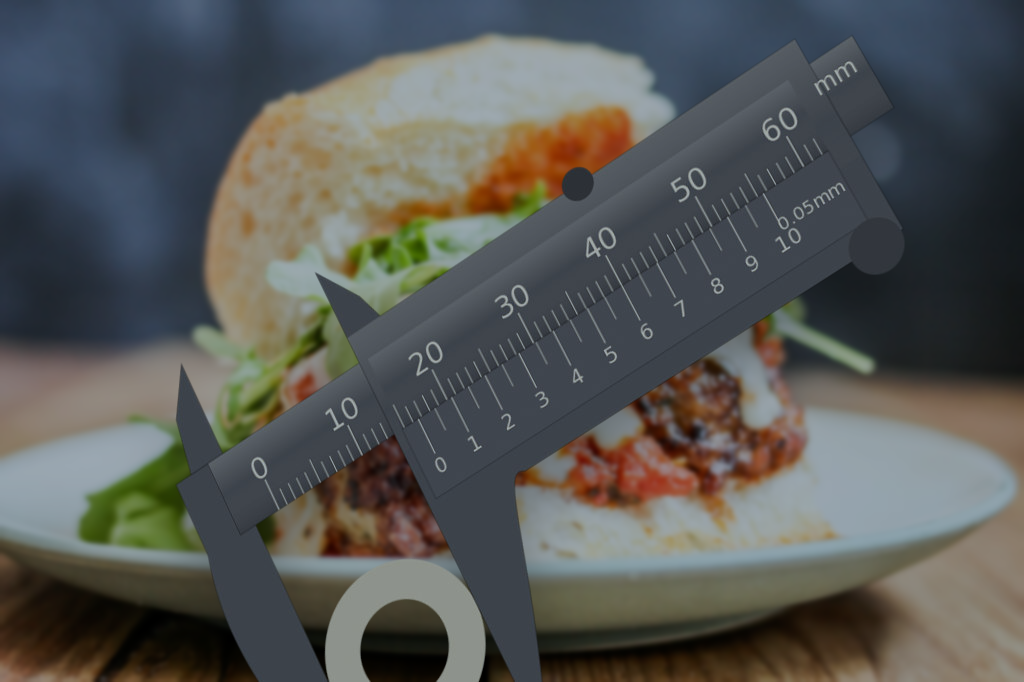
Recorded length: 16.6
